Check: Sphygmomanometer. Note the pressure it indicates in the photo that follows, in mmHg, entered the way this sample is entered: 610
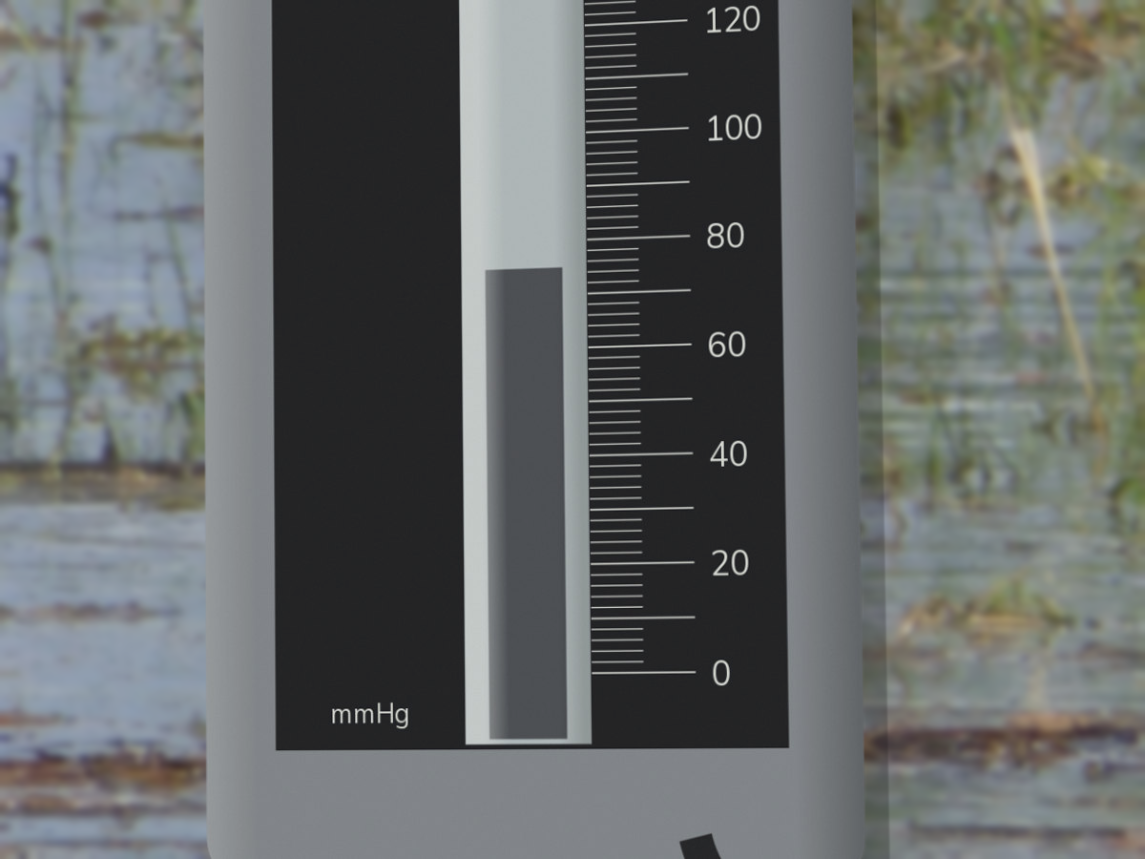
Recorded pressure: 75
